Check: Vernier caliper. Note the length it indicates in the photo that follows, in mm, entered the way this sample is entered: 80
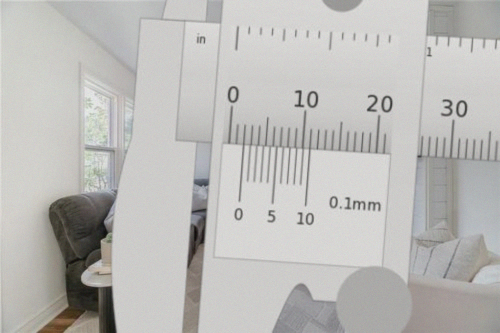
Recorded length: 2.0
